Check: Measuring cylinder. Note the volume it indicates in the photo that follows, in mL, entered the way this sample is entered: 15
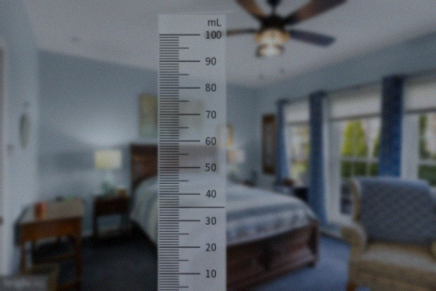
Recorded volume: 35
